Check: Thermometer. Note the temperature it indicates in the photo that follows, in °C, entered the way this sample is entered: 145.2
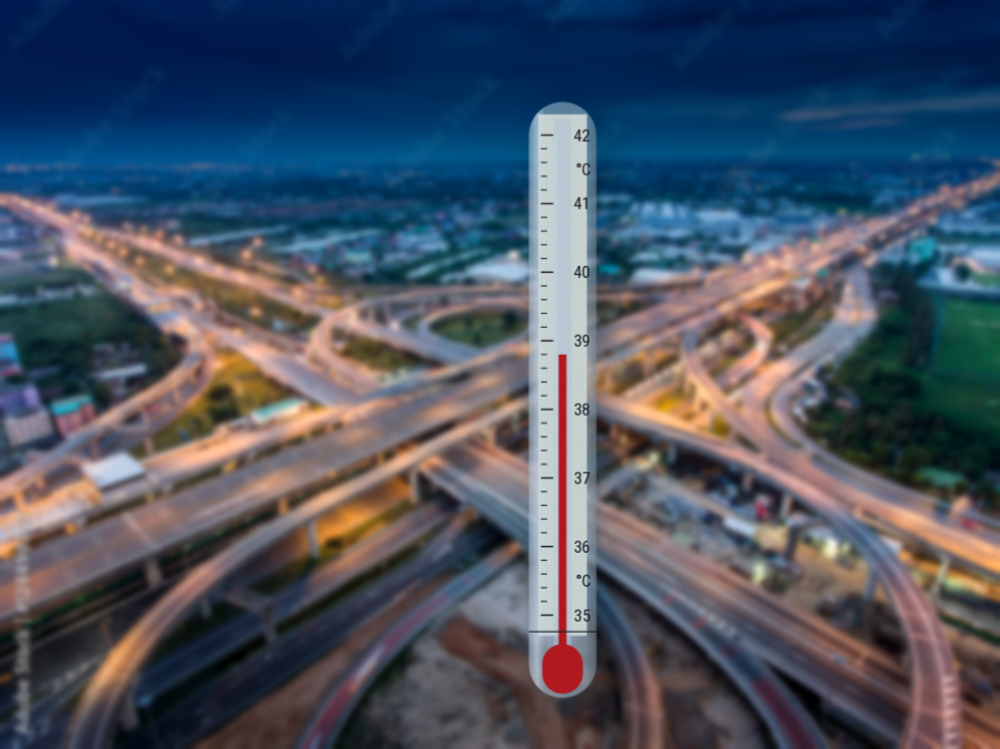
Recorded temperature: 38.8
